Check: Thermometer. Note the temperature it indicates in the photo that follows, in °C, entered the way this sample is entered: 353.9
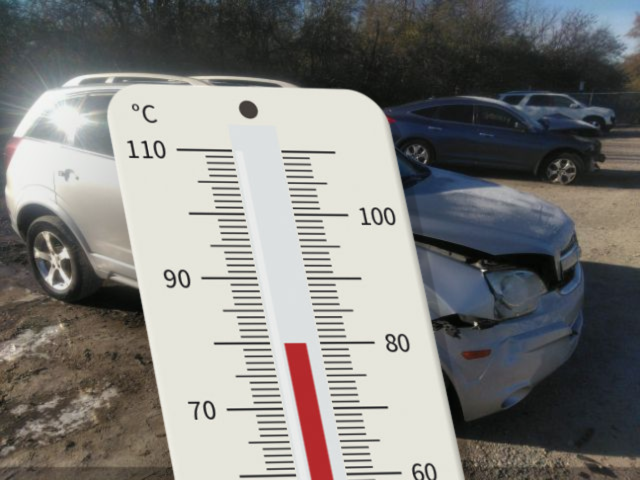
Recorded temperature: 80
